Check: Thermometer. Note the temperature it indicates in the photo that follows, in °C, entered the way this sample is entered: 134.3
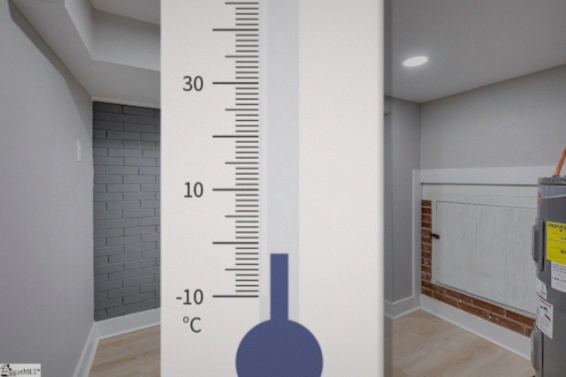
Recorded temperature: -2
